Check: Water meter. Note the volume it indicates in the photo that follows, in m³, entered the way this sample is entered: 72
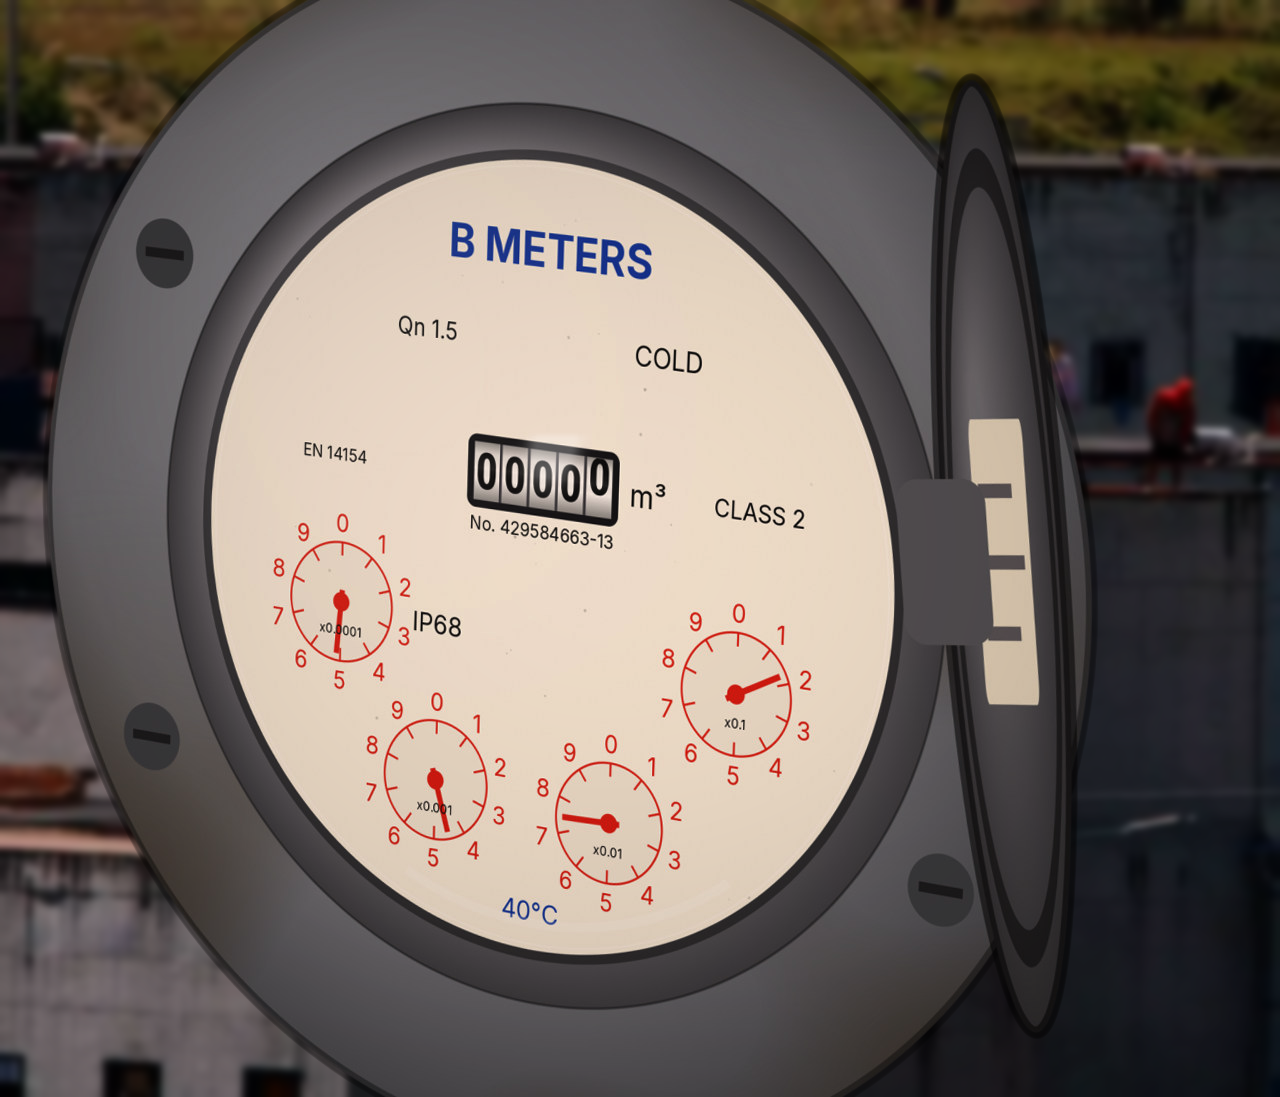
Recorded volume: 0.1745
